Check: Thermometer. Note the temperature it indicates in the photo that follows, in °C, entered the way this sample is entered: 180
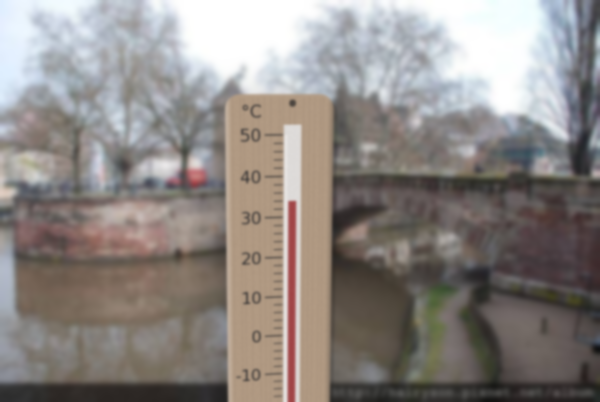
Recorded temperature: 34
